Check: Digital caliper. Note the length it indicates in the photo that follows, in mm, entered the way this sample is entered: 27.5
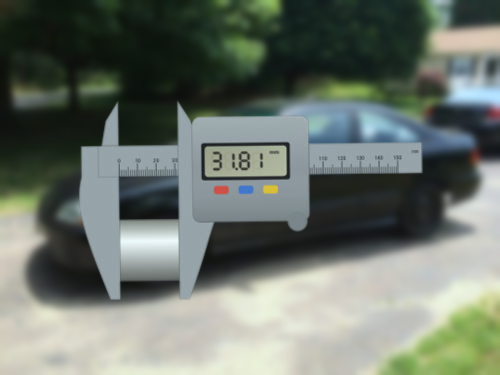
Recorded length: 31.81
